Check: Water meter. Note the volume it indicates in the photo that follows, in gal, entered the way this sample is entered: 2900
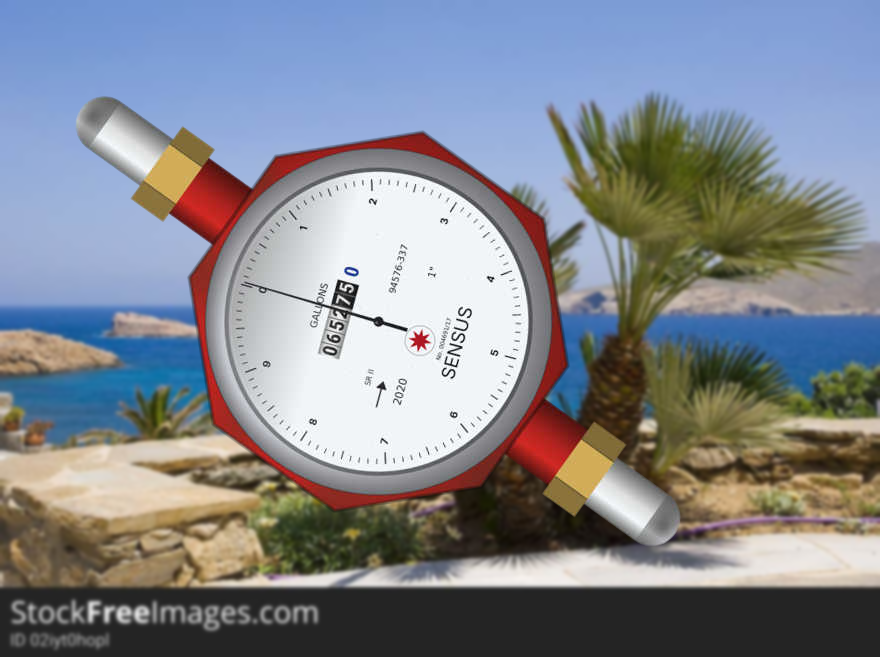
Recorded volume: 652750.0
